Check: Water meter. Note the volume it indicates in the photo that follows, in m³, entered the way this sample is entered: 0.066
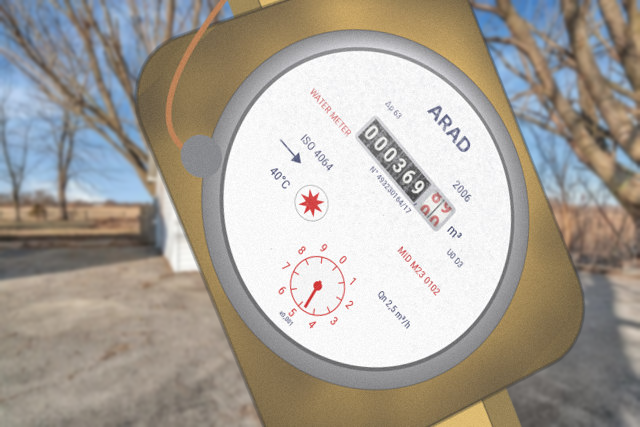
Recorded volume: 369.894
